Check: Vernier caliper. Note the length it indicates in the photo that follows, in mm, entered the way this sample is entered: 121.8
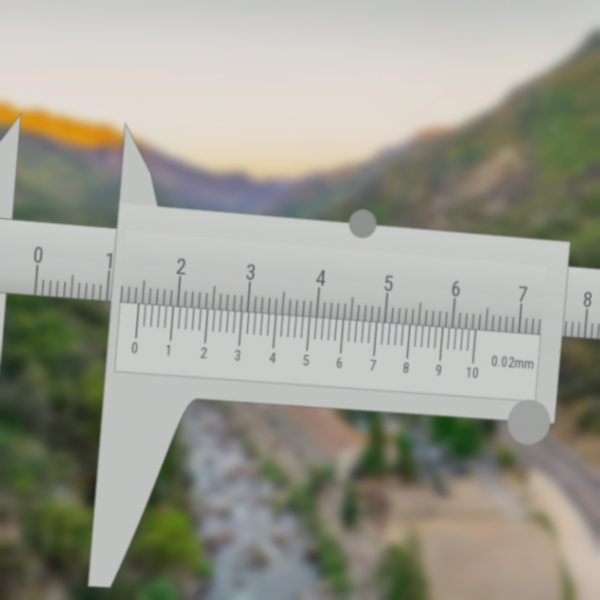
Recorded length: 14.5
